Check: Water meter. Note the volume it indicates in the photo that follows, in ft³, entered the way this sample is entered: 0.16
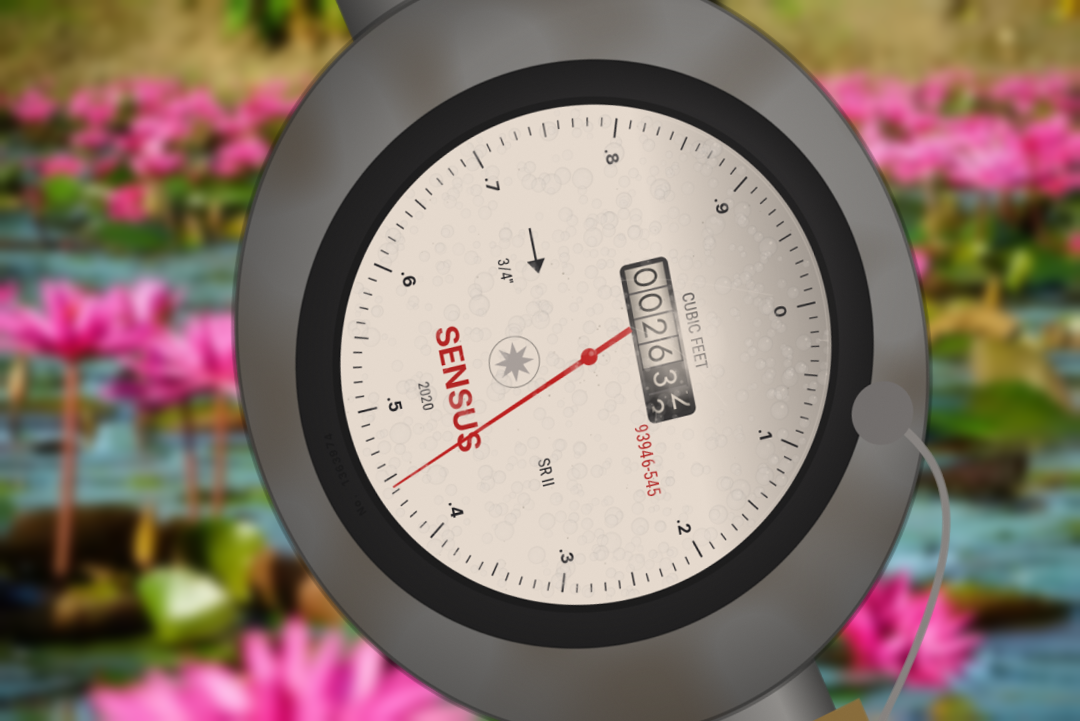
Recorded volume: 2632.44
